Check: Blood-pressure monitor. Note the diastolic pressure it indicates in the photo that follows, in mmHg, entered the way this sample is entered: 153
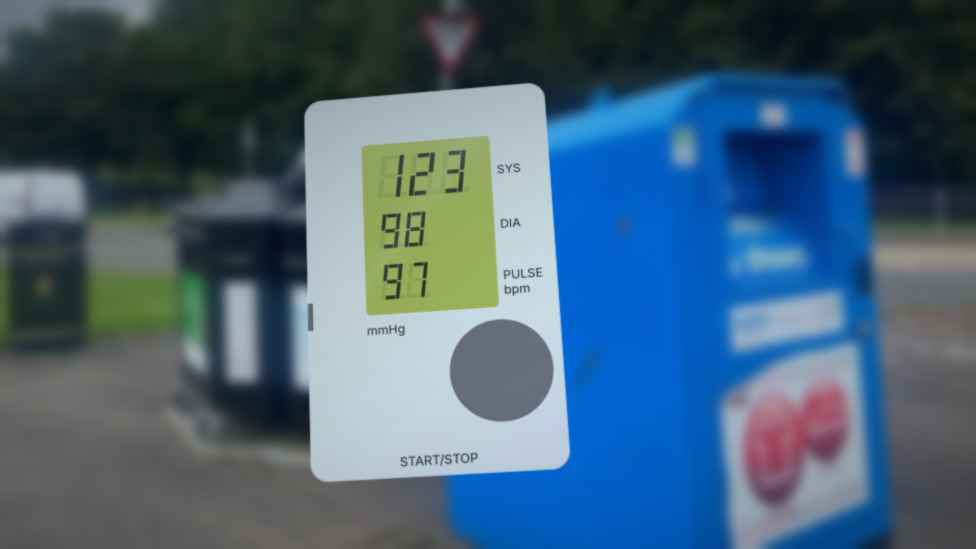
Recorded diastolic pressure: 98
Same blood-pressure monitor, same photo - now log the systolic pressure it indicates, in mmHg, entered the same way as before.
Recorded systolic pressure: 123
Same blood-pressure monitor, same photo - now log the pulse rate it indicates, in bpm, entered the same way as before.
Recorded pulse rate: 97
